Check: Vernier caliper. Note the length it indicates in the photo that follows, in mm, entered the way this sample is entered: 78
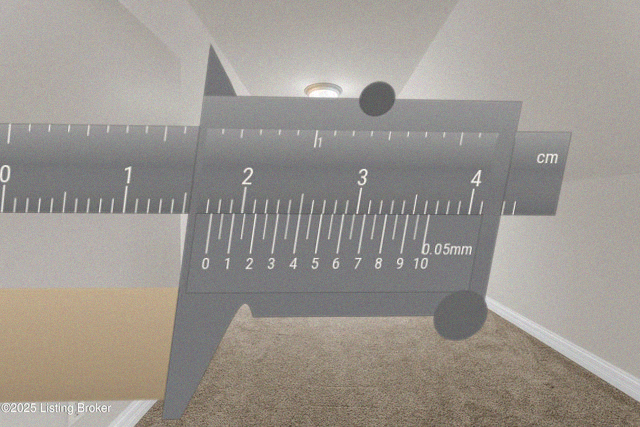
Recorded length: 17.4
